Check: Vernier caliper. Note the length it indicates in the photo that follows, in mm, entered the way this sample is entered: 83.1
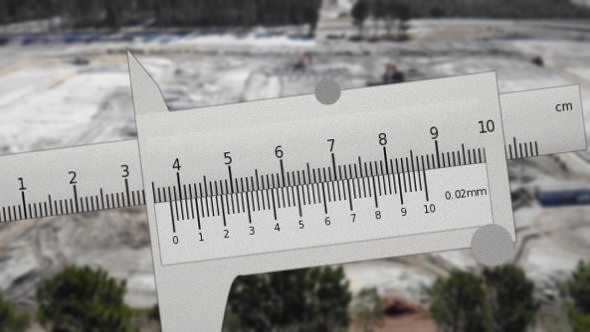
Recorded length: 38.0
